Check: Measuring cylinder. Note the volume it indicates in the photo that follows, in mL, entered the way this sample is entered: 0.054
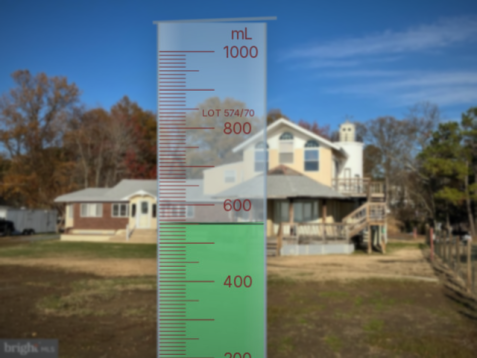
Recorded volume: 550
